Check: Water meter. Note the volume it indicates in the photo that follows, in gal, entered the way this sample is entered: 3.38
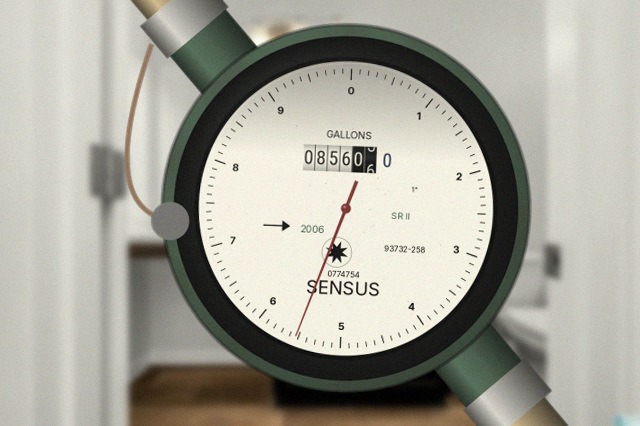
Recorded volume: 856055.5
